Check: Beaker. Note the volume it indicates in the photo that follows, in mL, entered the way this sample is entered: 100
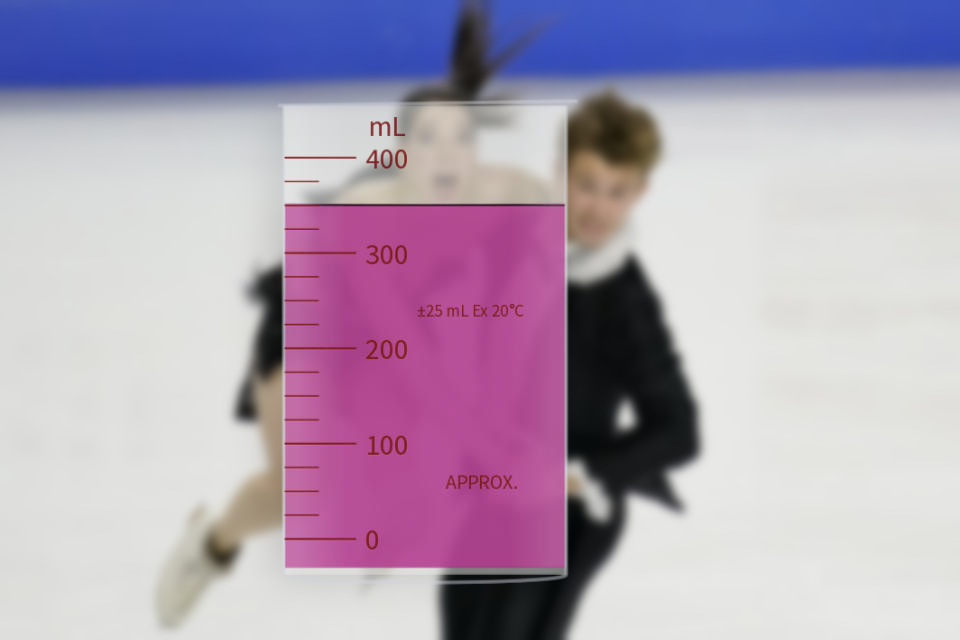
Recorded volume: 350
